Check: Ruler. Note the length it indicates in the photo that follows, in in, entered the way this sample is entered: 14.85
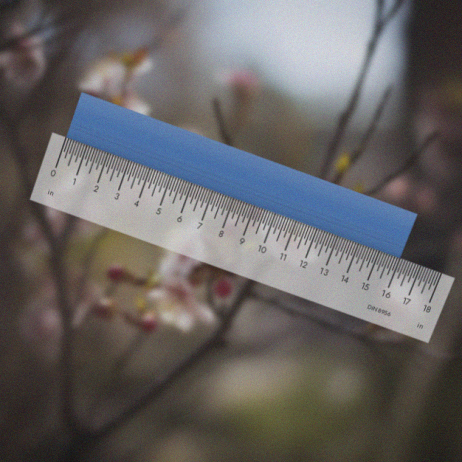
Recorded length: 16
